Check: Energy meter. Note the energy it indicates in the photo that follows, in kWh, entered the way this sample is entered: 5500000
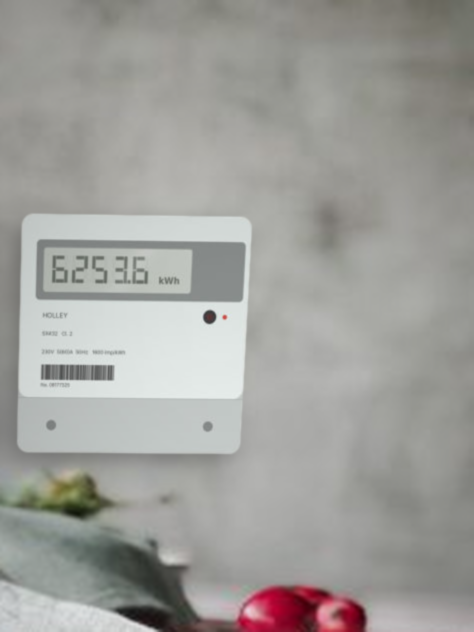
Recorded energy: 6253.6
